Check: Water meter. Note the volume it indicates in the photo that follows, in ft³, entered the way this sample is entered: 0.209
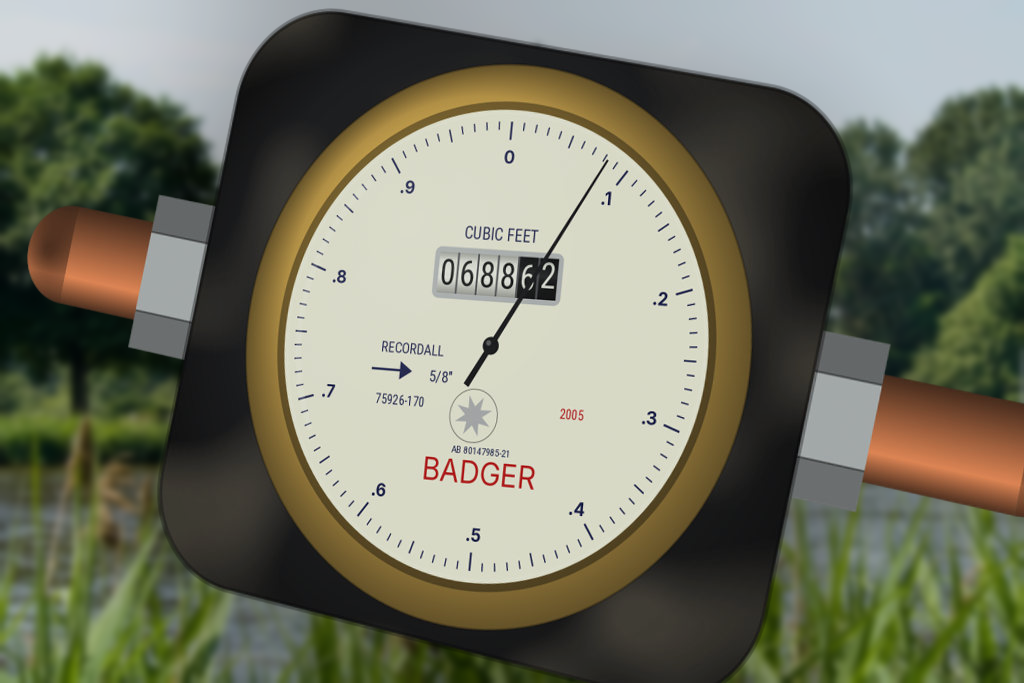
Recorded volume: 68862.08
